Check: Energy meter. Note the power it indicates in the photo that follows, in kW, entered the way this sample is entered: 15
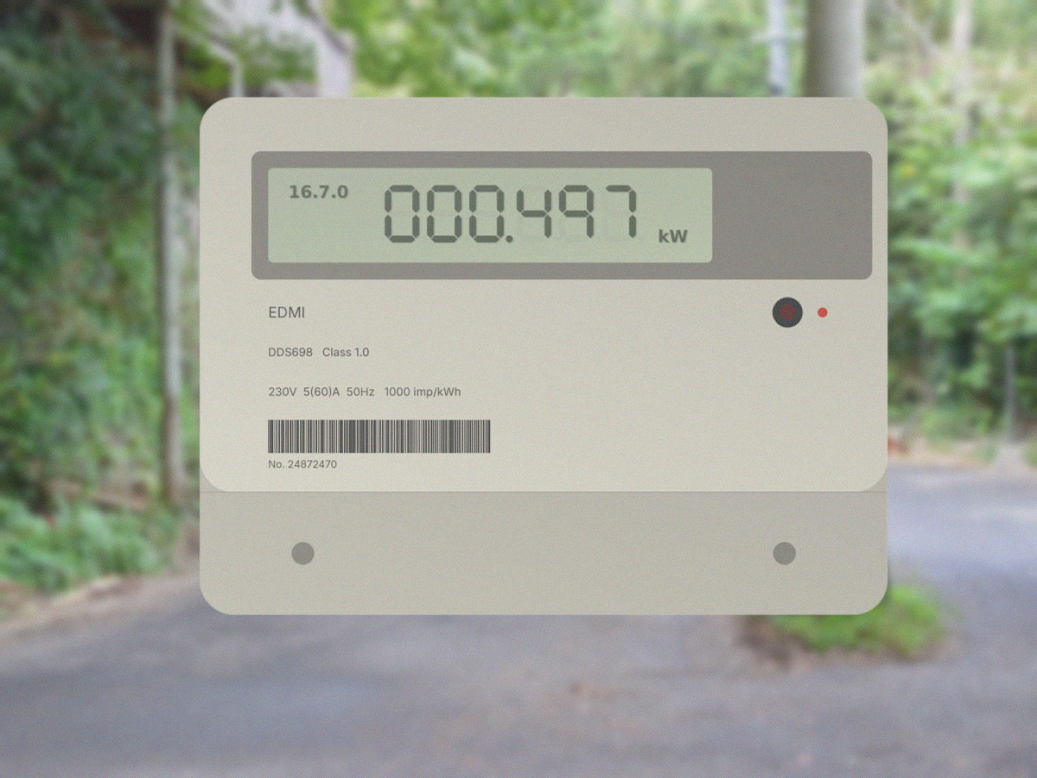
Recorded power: 0.497
